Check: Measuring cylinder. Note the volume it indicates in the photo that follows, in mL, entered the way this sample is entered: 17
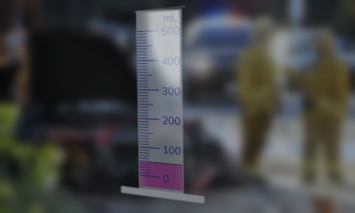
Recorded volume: 50
